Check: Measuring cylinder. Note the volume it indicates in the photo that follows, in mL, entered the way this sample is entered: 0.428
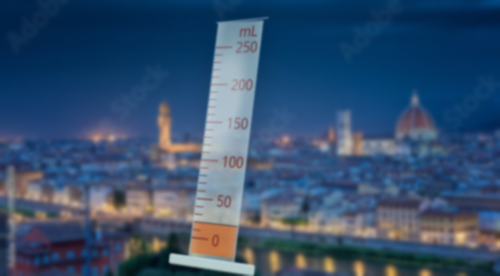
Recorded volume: 20
